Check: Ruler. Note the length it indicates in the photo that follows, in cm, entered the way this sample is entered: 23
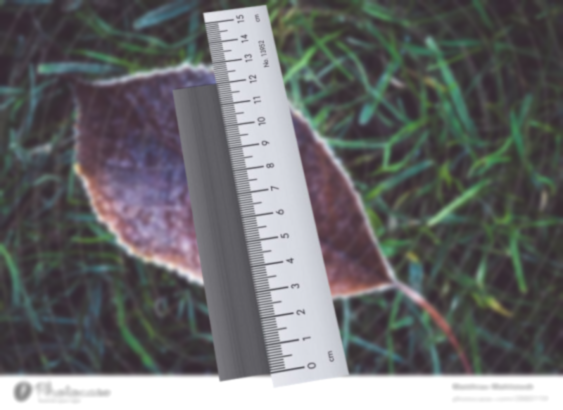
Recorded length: 12
